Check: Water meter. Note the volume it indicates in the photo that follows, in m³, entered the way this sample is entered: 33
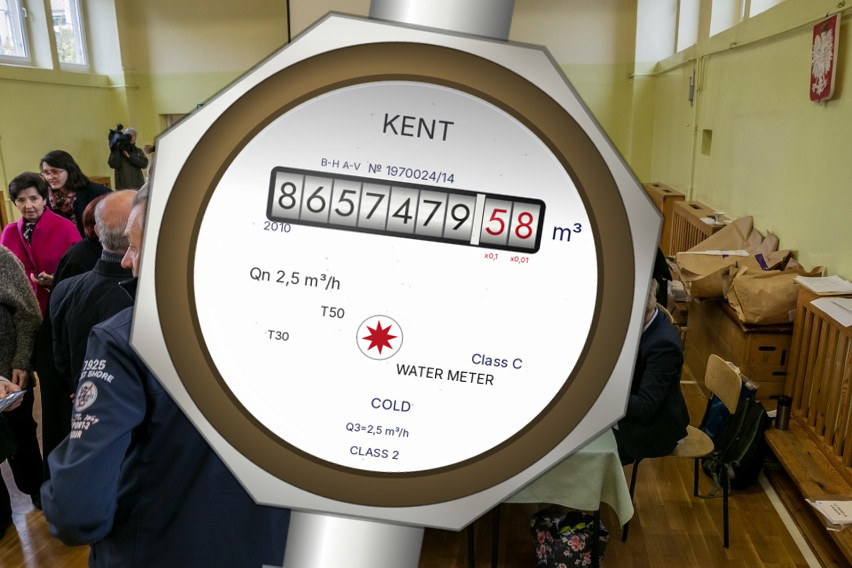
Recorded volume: 8657479.58
